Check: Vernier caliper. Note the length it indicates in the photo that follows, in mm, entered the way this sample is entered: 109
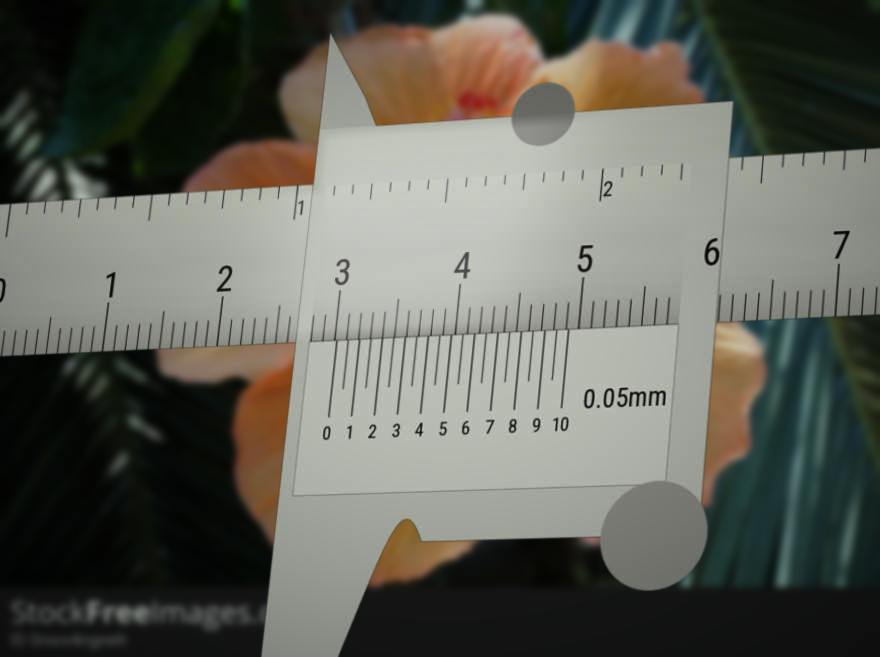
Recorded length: 30.2
